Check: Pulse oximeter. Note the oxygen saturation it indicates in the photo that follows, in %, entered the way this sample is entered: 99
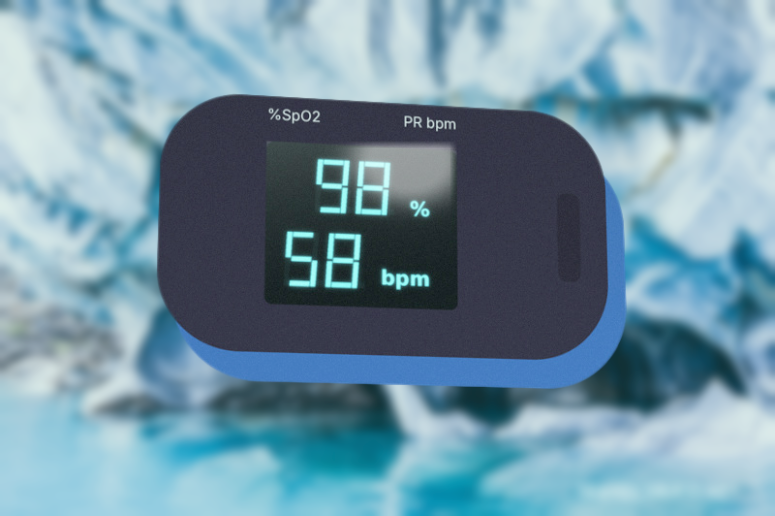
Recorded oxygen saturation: 98
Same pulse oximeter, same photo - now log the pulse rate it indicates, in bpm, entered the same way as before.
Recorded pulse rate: 58
